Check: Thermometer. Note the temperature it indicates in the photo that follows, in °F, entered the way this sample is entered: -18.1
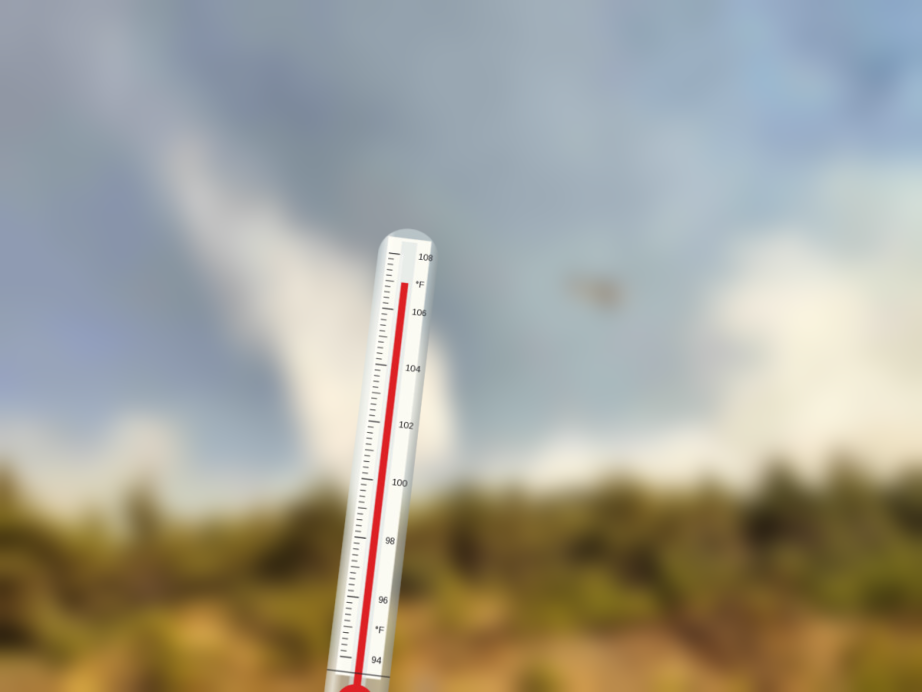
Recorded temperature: 107
